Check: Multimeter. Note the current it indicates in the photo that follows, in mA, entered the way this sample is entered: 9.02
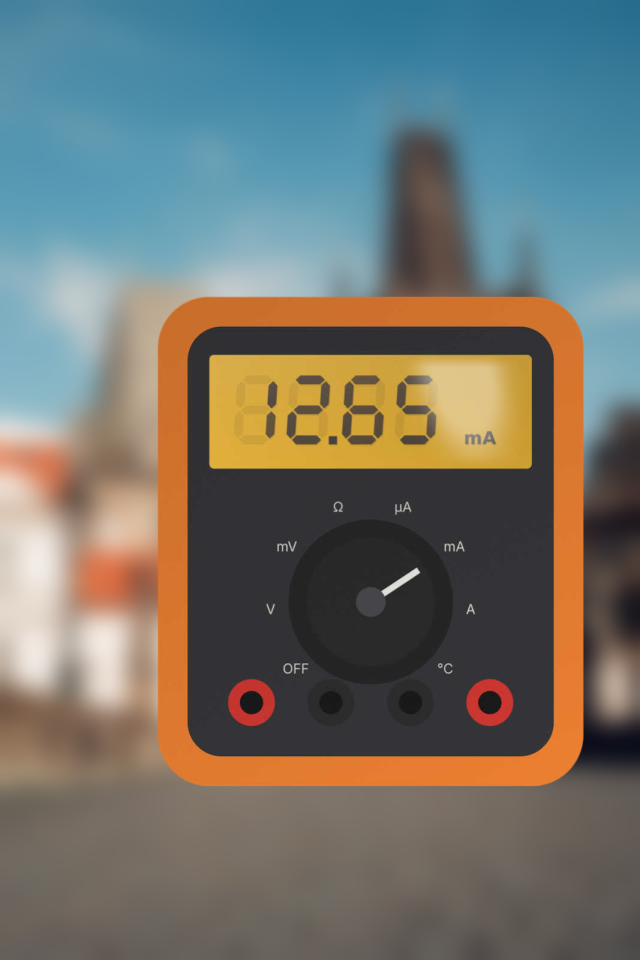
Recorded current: 12.65
